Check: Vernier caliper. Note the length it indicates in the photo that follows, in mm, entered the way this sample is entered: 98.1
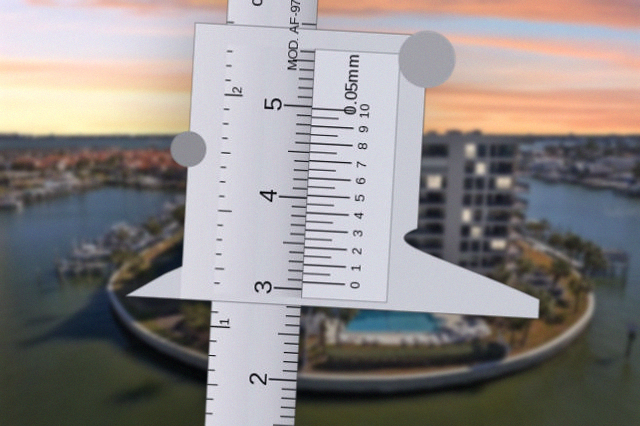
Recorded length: 30.8
